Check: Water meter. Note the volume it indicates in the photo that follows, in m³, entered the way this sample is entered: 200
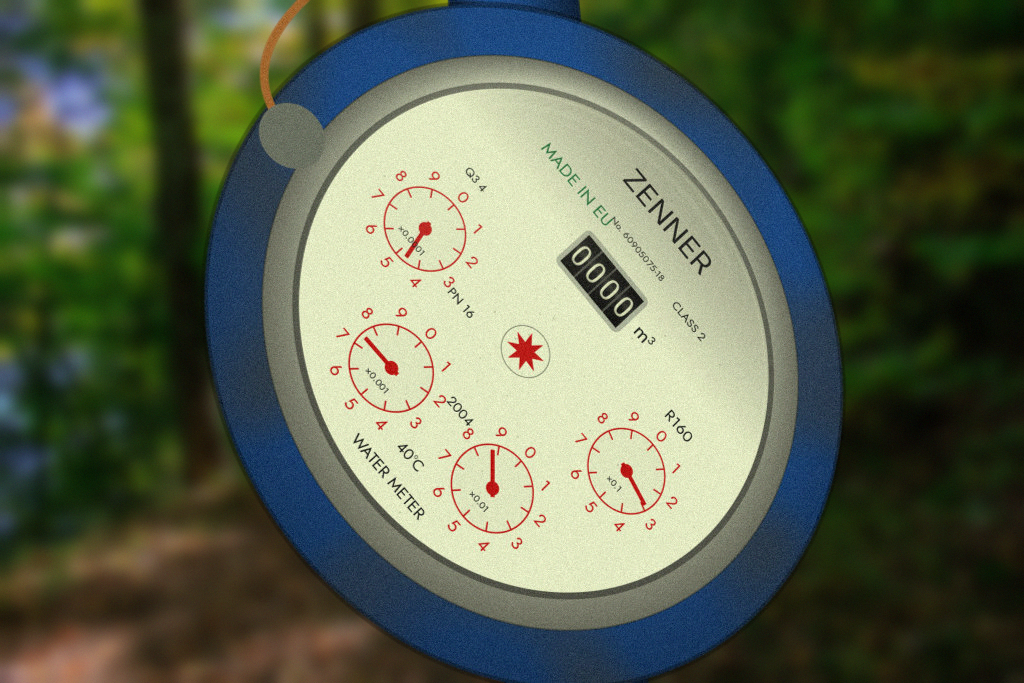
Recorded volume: 0.2874
